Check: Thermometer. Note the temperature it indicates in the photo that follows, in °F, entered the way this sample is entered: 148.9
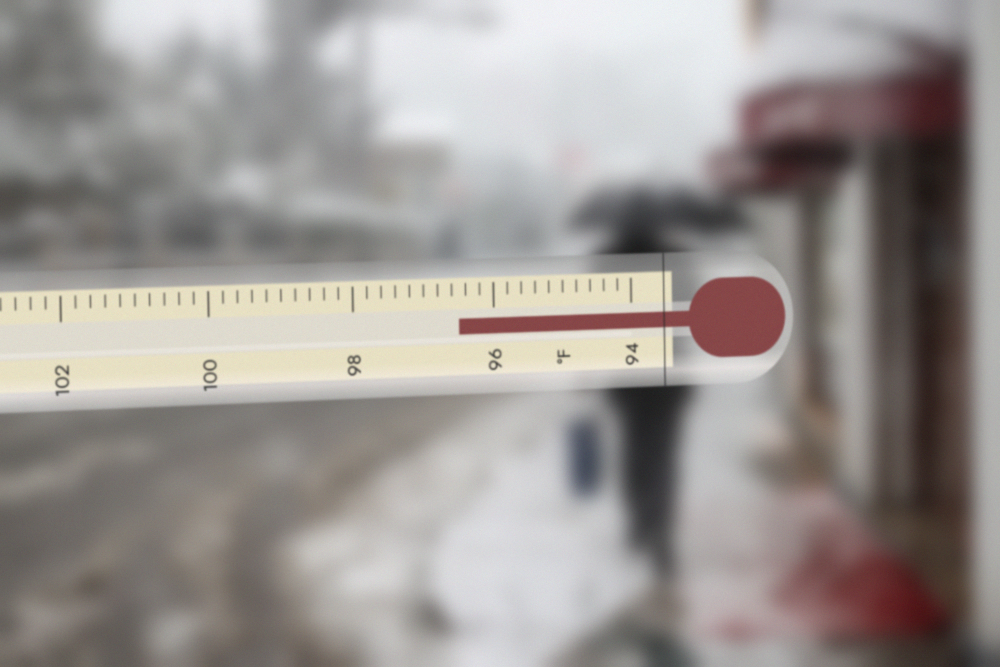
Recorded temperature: 96.5
